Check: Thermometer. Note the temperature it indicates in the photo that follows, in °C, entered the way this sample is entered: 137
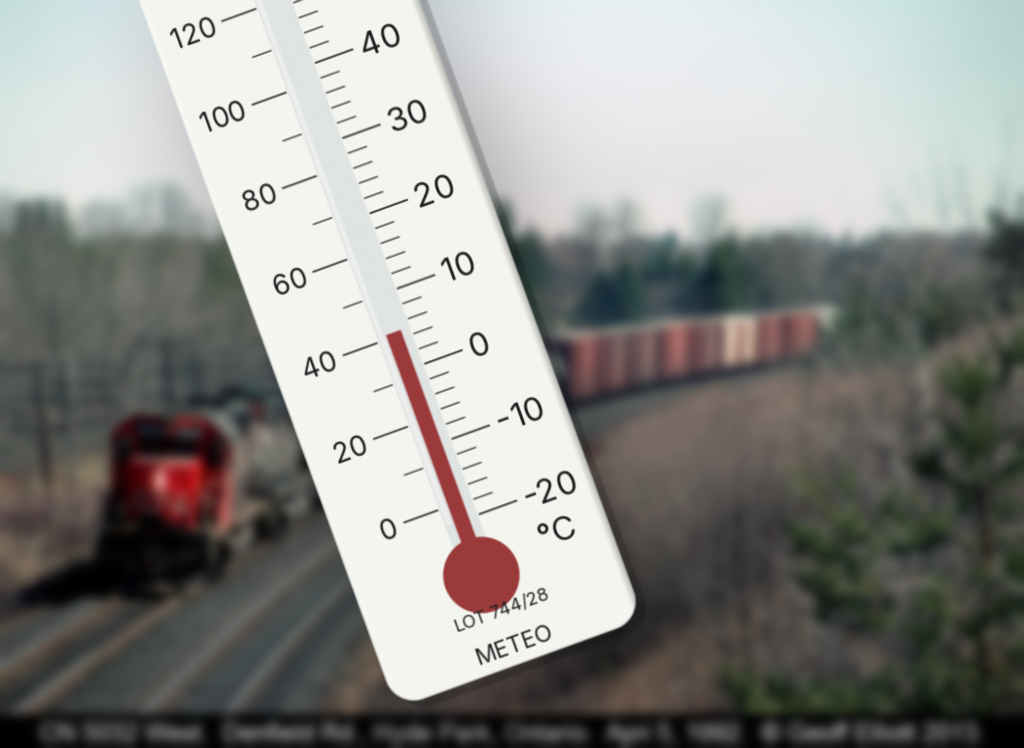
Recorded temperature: 5
